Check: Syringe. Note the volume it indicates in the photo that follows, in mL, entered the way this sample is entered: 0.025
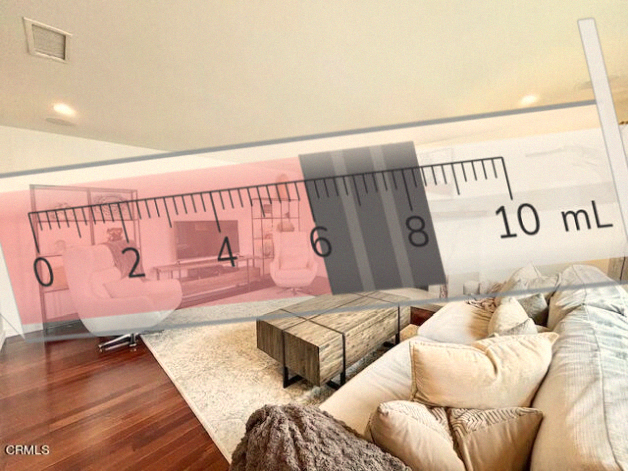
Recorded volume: 6
